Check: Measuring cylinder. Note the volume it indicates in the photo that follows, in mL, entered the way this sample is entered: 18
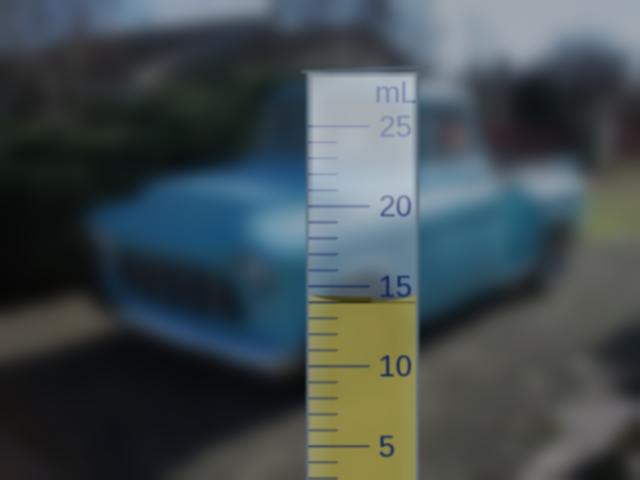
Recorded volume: 14
